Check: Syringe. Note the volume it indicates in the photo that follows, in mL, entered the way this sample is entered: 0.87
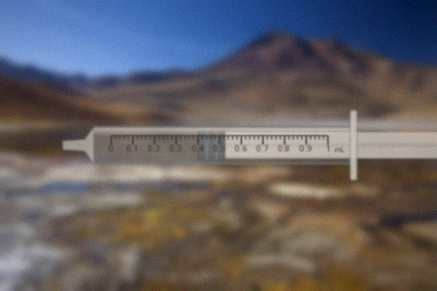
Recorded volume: 0.4
